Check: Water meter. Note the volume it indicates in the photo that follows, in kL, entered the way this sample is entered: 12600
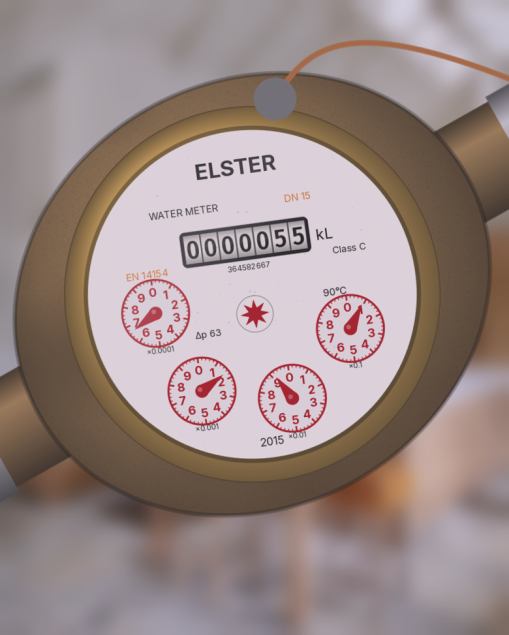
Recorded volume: 55.0916
